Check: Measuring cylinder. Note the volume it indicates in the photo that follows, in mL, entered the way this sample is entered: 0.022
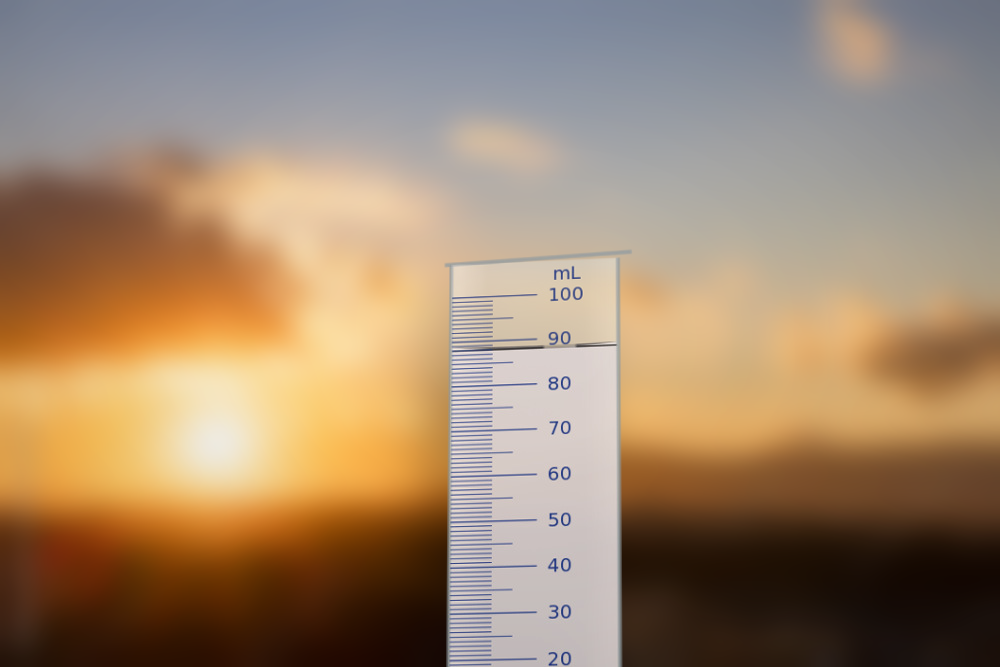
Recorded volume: 88
